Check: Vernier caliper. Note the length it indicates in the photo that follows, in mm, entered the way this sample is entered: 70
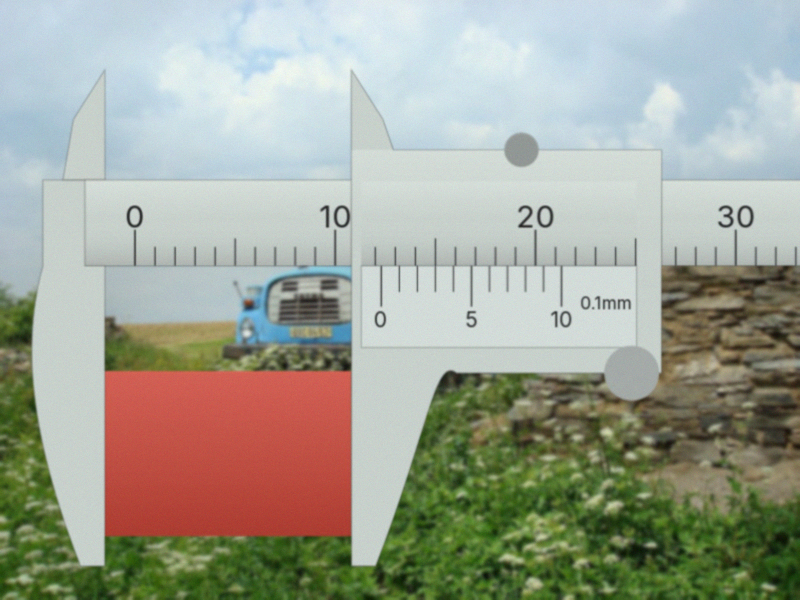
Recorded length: 12.3
